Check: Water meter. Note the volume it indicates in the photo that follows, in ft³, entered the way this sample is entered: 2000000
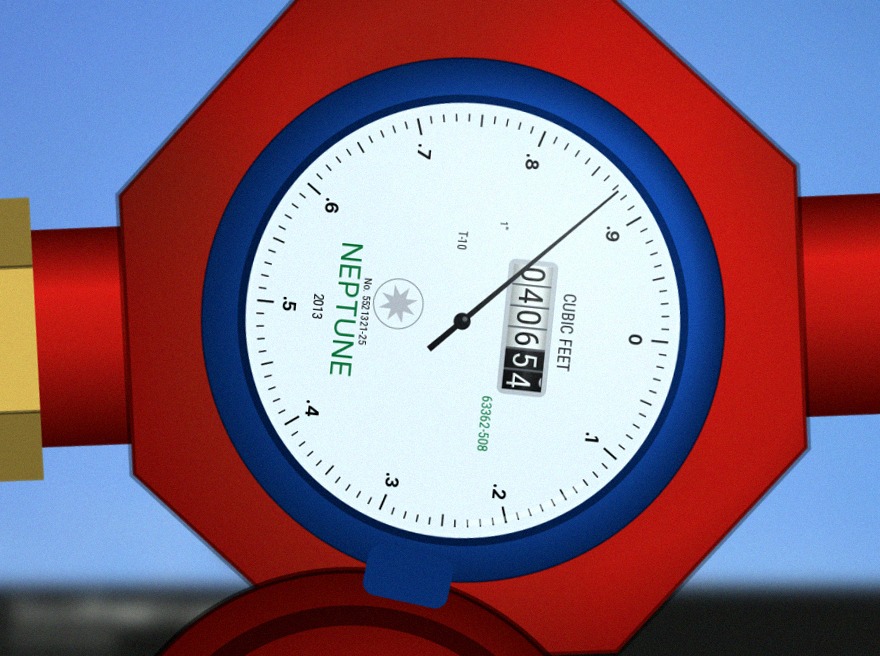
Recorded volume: 40653.87
